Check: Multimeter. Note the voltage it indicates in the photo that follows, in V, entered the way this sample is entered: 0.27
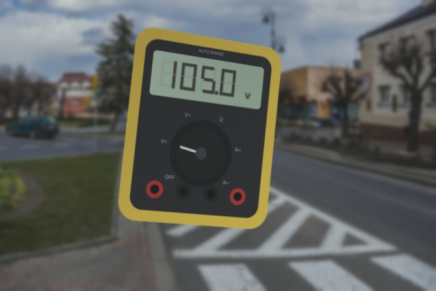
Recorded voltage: 105.0
